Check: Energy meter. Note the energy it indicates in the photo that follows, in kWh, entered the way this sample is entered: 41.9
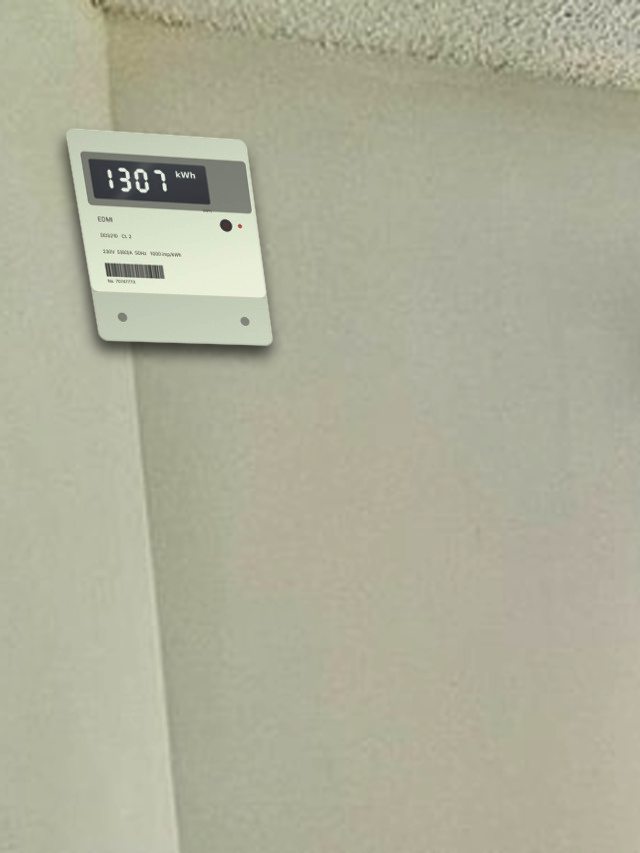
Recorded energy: 1307
